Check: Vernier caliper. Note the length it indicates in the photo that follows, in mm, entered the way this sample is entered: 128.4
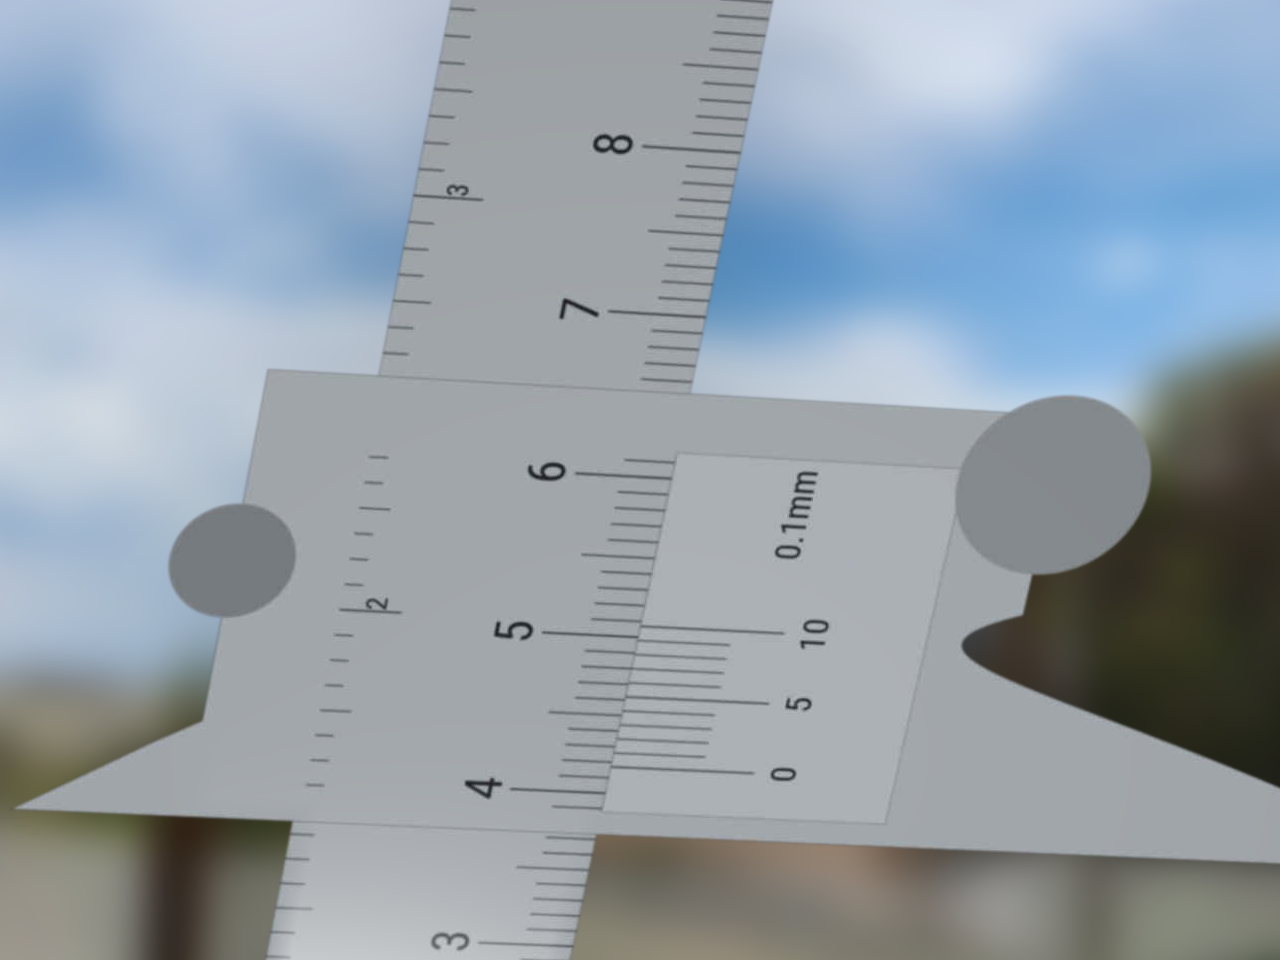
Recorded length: 41.7
